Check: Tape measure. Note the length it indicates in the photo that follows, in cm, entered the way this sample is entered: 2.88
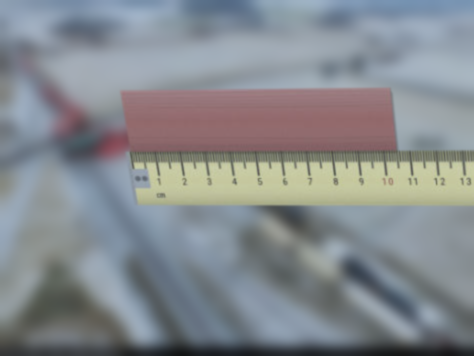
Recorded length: 10.5
